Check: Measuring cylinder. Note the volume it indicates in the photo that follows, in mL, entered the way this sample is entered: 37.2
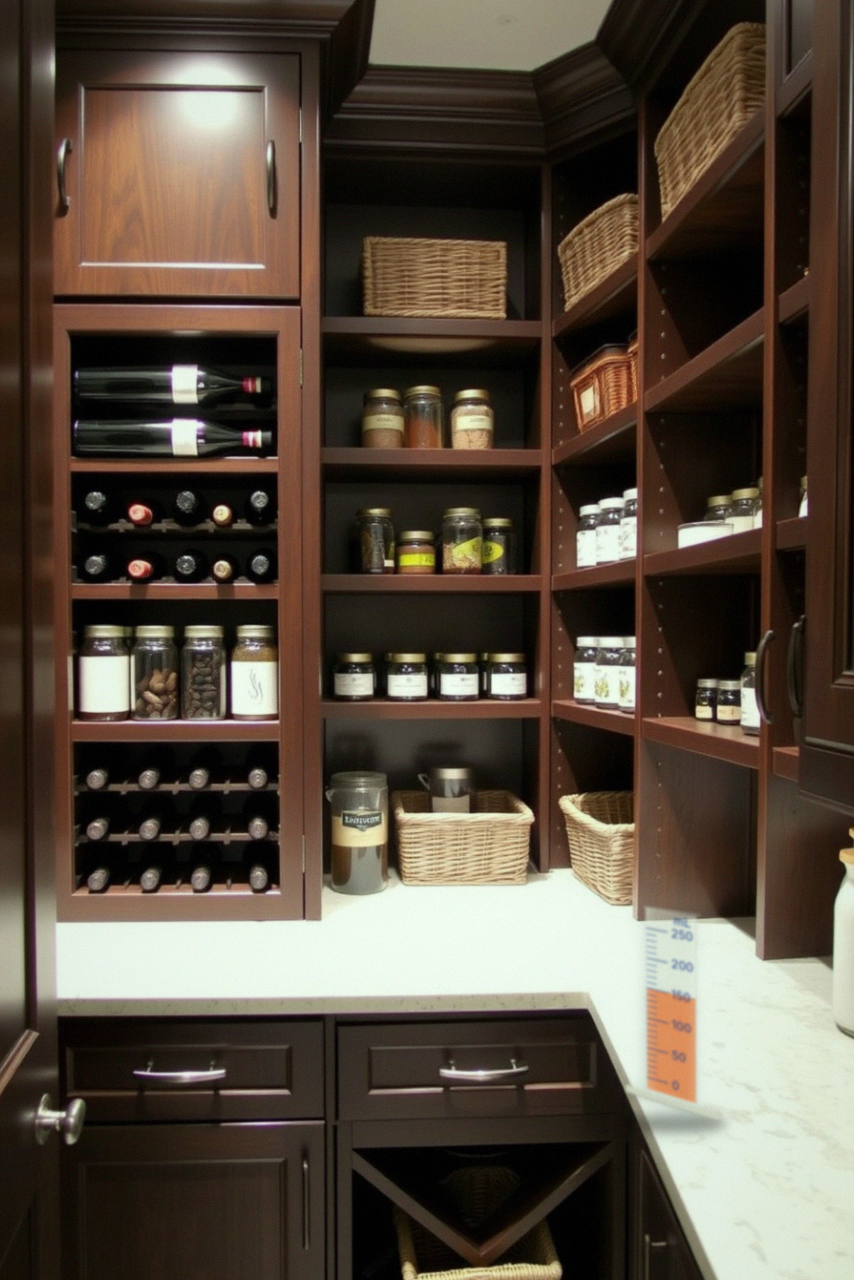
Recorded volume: 150
